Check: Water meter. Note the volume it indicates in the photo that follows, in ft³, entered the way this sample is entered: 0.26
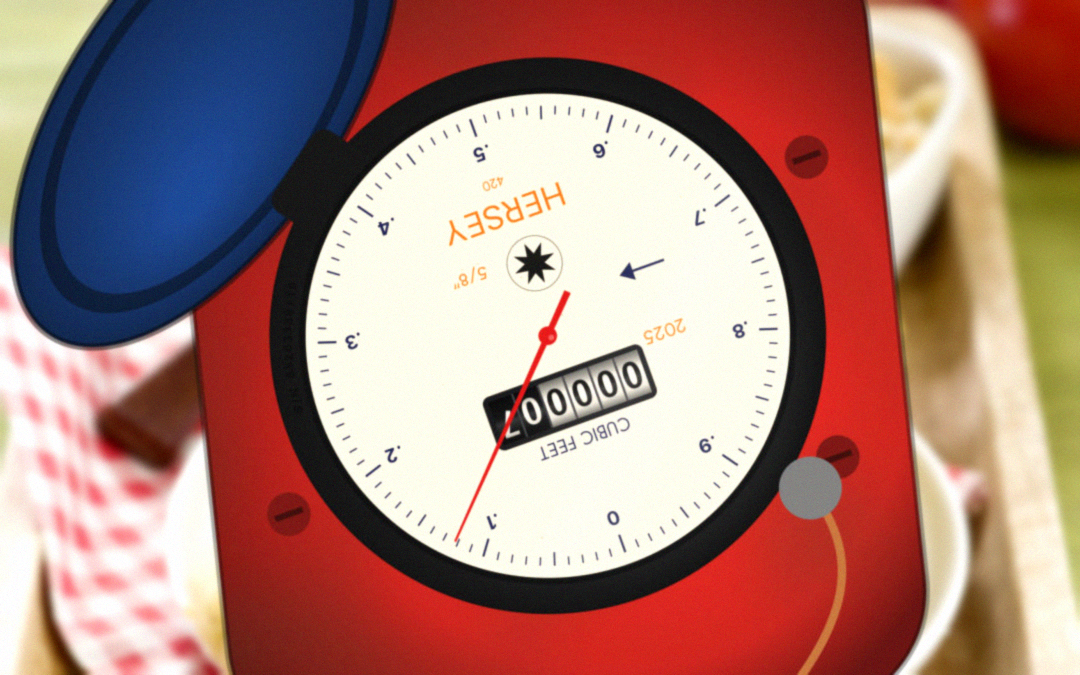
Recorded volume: 7.12
